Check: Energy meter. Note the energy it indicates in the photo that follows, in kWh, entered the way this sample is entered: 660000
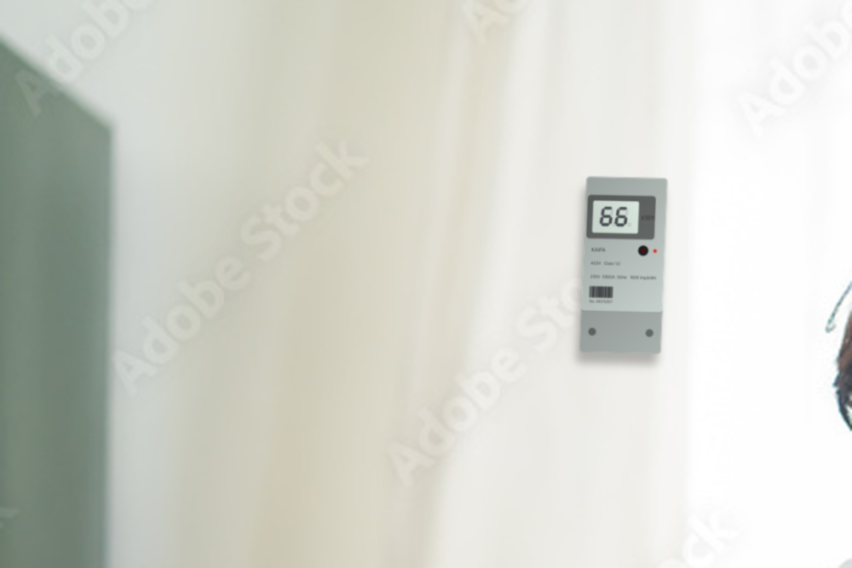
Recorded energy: 66
